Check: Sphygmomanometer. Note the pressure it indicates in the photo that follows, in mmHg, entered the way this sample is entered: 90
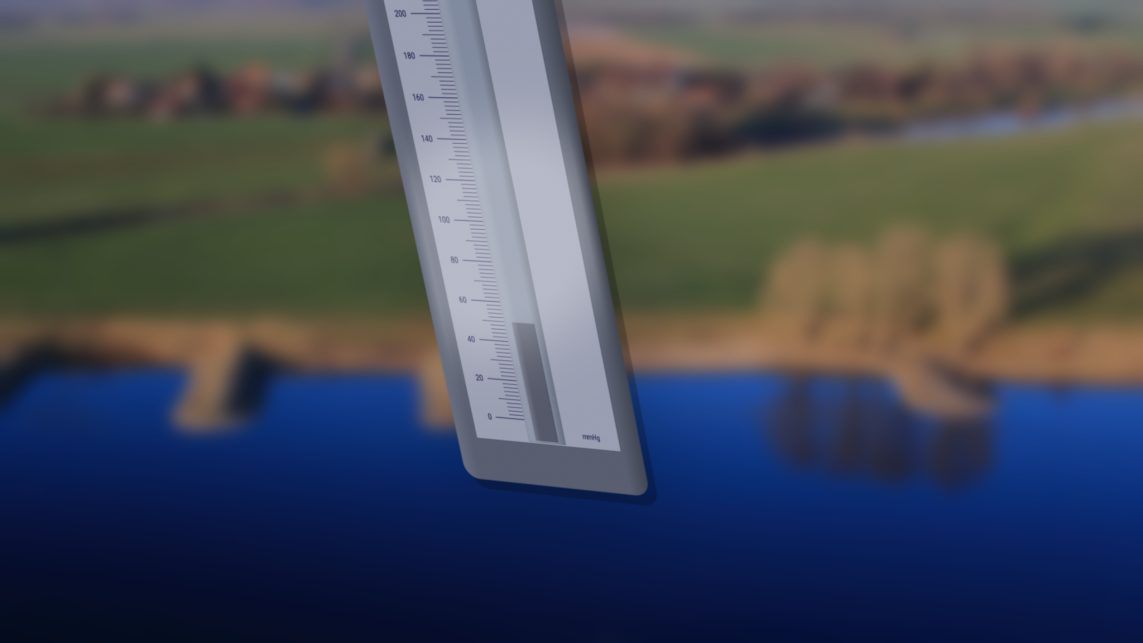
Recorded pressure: 50
